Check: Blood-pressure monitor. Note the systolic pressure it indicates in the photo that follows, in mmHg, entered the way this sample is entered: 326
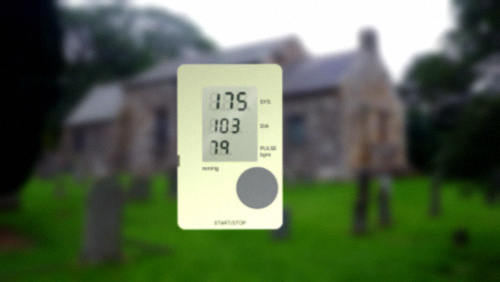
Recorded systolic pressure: 175
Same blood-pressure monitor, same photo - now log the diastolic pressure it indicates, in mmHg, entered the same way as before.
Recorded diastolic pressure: 103
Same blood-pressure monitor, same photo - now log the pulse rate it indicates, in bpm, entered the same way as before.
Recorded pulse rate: 79
